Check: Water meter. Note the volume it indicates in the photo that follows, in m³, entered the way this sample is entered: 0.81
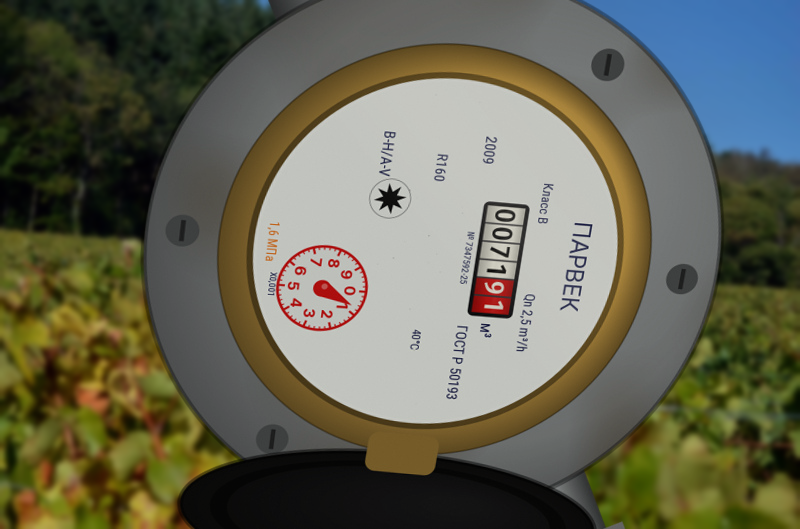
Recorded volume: 71.910
